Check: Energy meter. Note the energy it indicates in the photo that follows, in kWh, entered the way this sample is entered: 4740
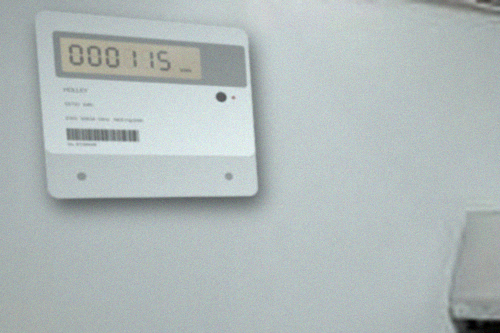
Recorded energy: 115
